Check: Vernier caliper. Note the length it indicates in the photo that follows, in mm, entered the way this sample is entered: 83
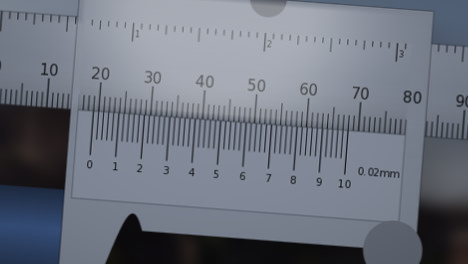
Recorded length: 19.0
